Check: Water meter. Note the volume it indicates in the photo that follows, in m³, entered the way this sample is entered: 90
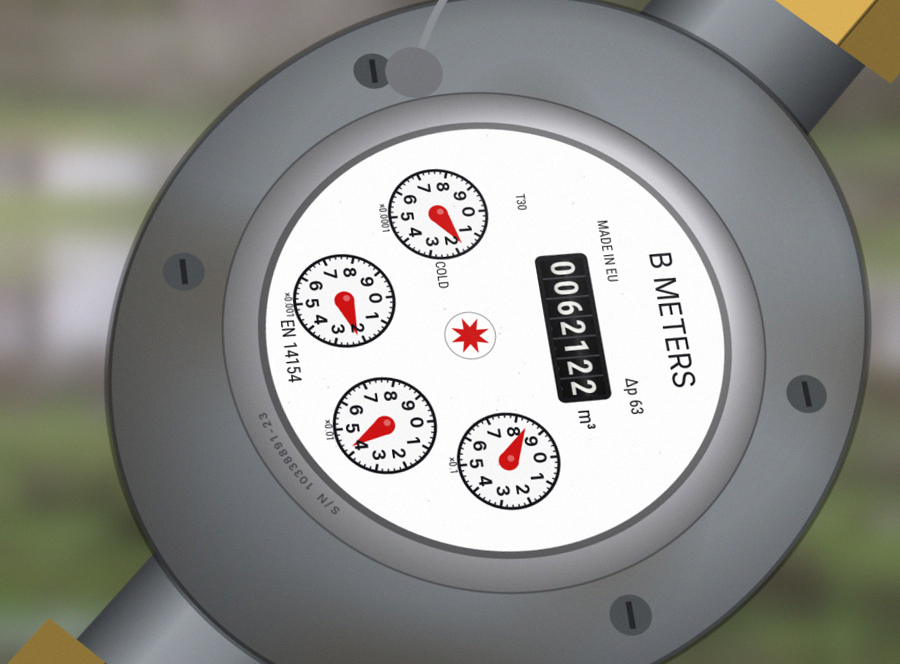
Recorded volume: 62122.8421
